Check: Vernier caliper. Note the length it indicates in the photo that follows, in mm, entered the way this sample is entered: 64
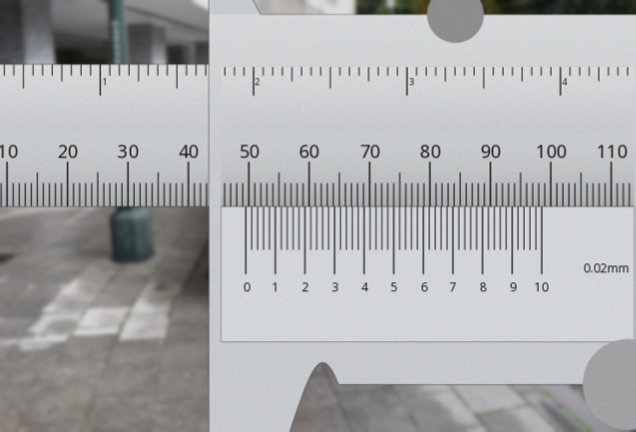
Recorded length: 49.5
